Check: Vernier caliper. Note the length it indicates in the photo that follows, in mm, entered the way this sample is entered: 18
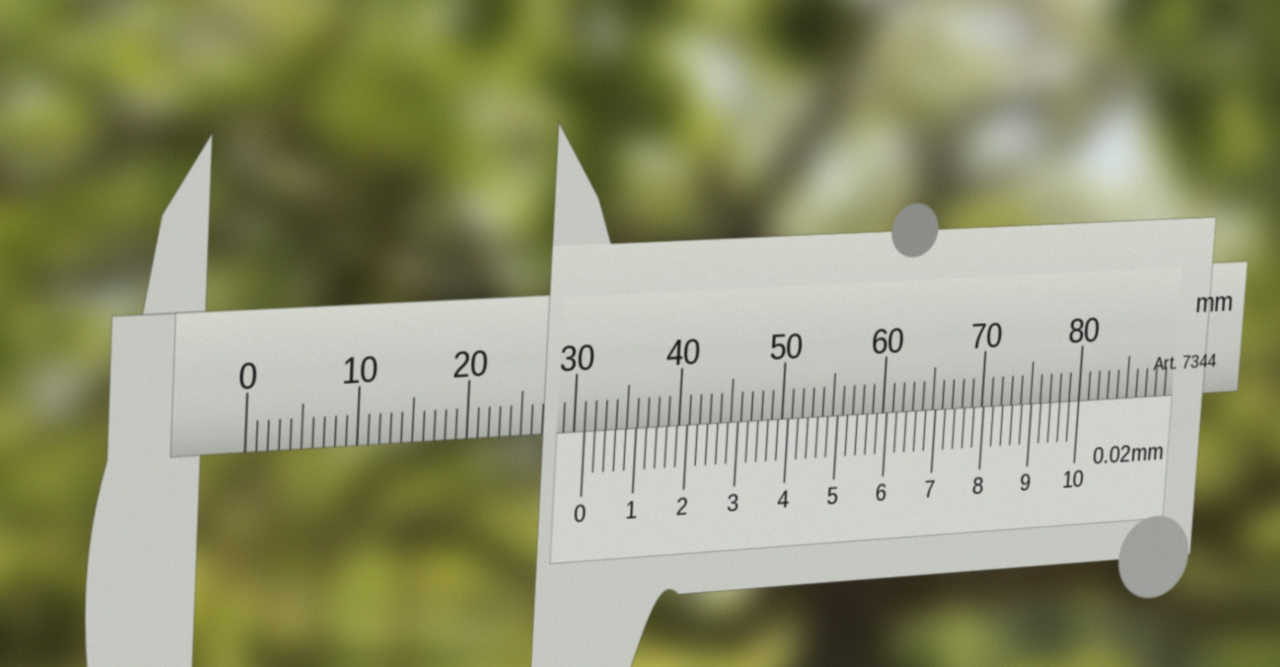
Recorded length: 31.0
